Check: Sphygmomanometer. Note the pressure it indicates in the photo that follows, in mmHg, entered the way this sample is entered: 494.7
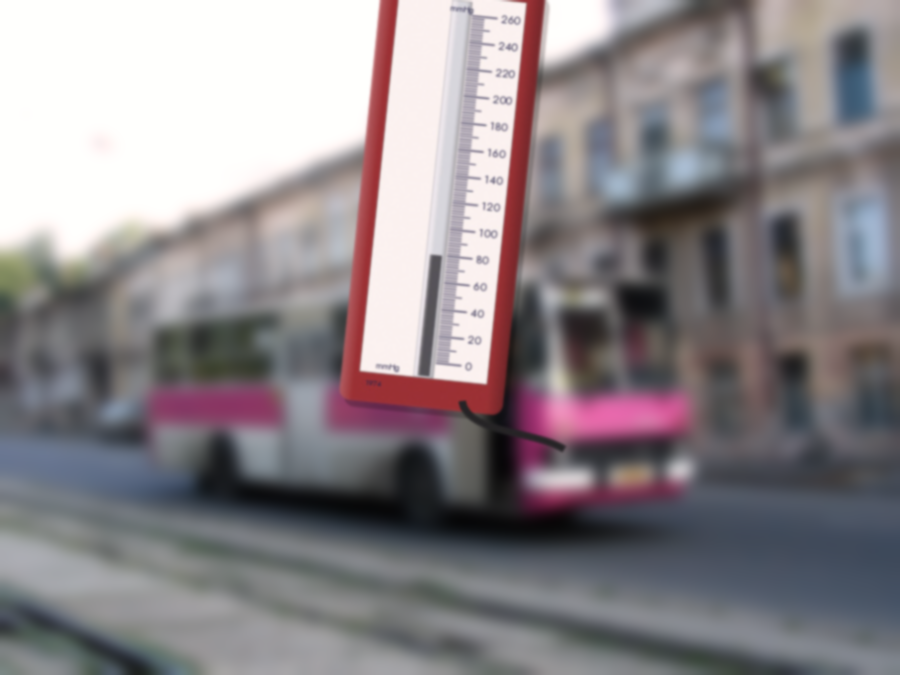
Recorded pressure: 80
